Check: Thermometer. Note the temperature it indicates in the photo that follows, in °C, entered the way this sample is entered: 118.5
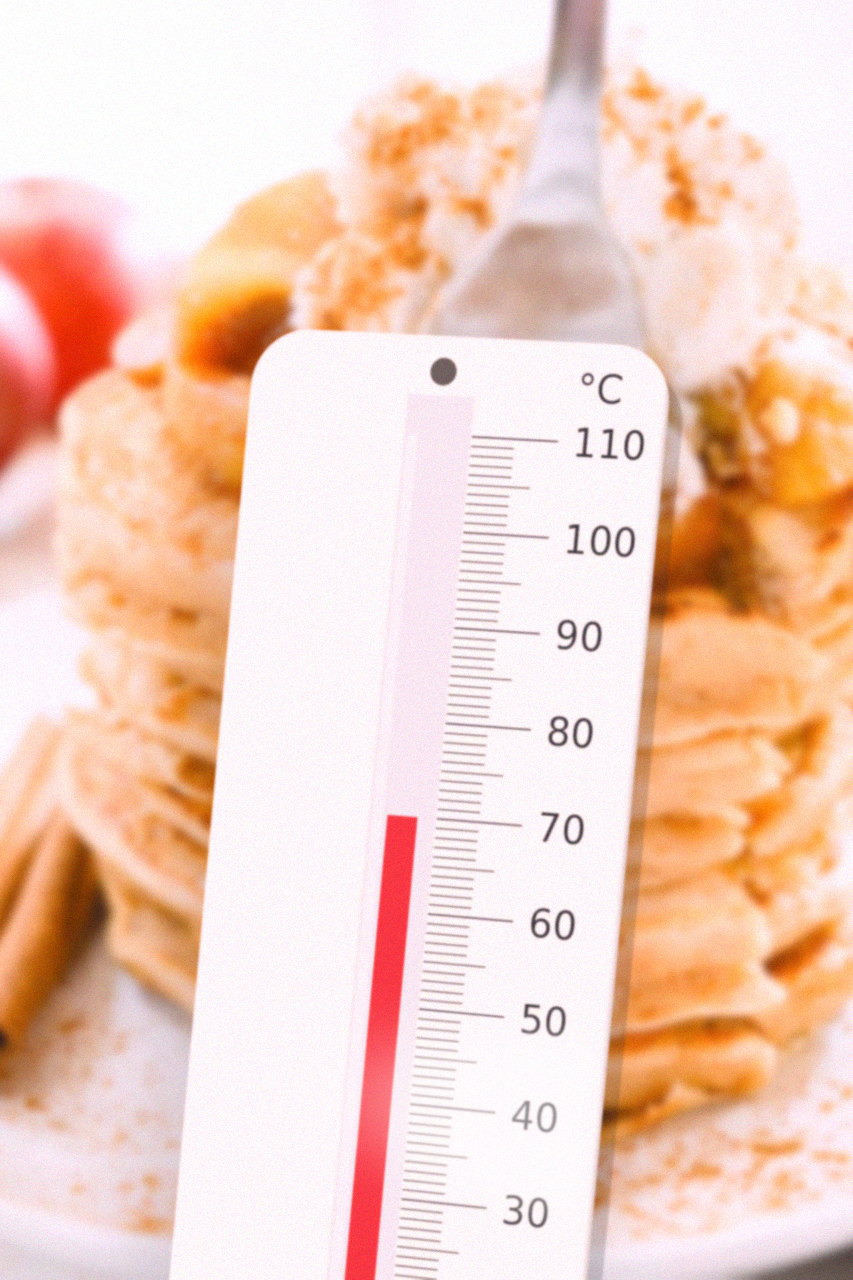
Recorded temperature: 70
